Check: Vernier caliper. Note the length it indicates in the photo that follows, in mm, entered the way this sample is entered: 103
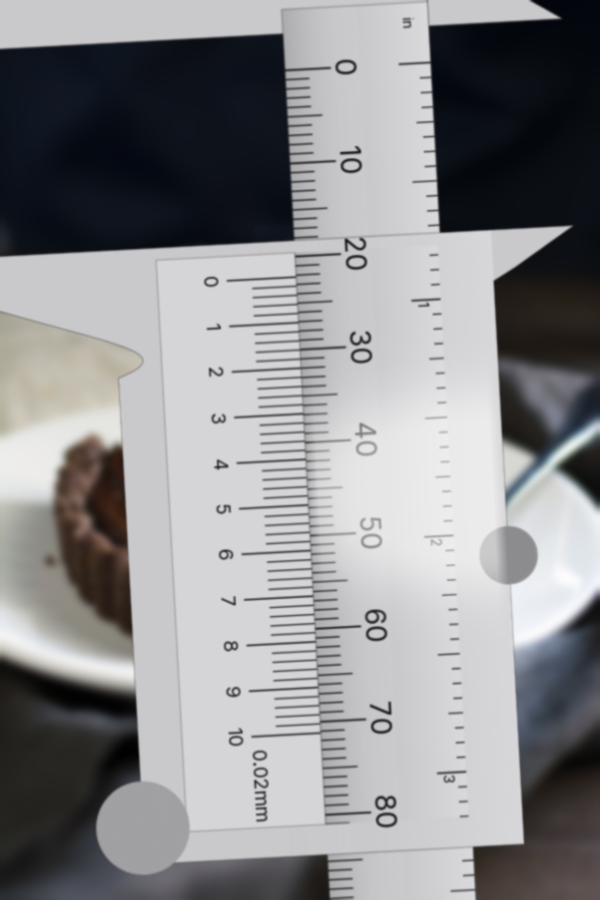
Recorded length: 22.2
